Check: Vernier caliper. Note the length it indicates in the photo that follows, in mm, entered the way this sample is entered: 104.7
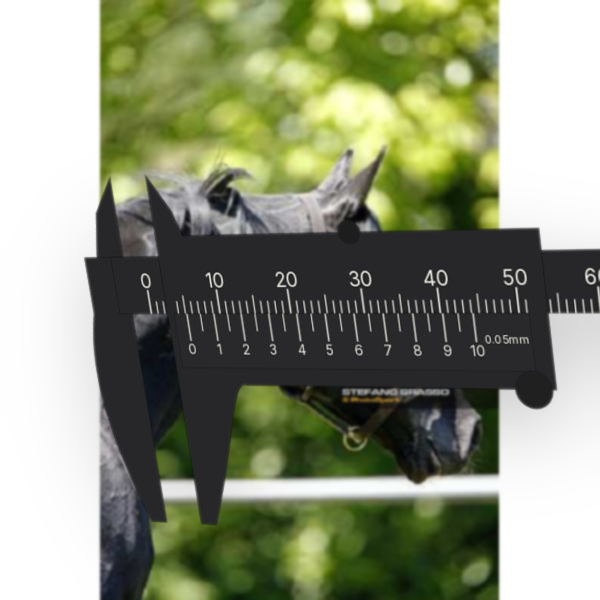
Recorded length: 5.2
